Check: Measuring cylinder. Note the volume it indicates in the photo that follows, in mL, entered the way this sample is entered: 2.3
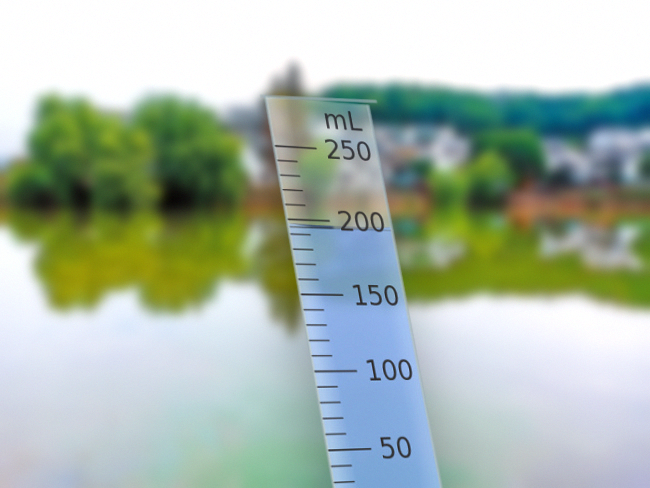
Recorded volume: 195
